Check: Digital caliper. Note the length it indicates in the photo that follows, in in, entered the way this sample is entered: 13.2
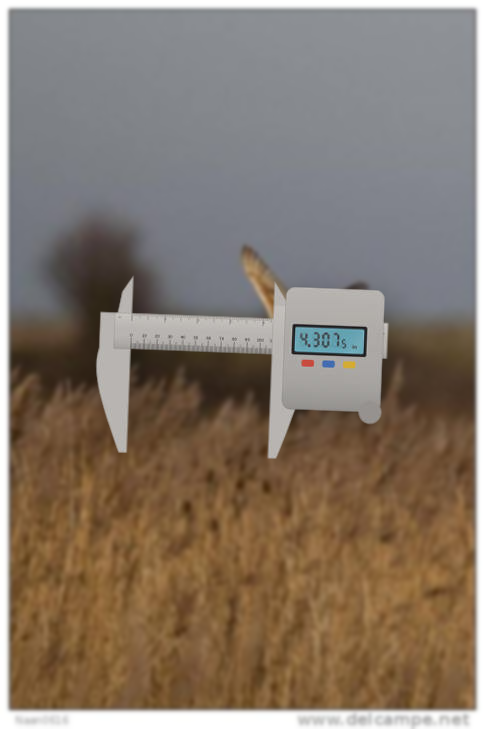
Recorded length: 4.3075
